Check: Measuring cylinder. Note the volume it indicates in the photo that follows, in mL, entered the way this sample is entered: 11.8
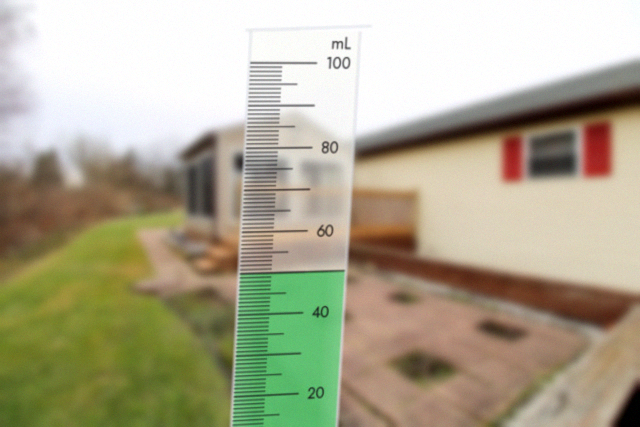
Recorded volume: 50
